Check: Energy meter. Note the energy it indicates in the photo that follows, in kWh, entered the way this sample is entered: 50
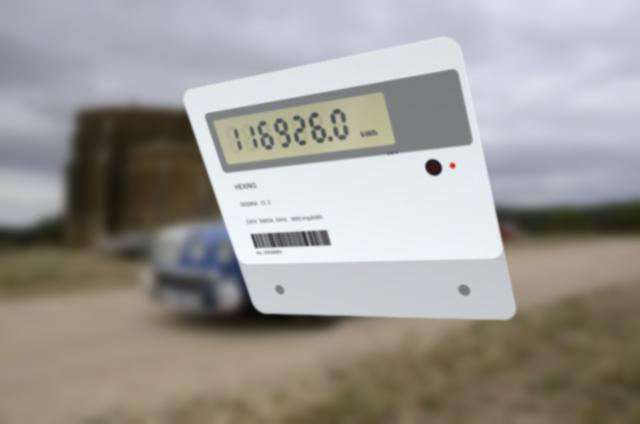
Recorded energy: 116926.0
